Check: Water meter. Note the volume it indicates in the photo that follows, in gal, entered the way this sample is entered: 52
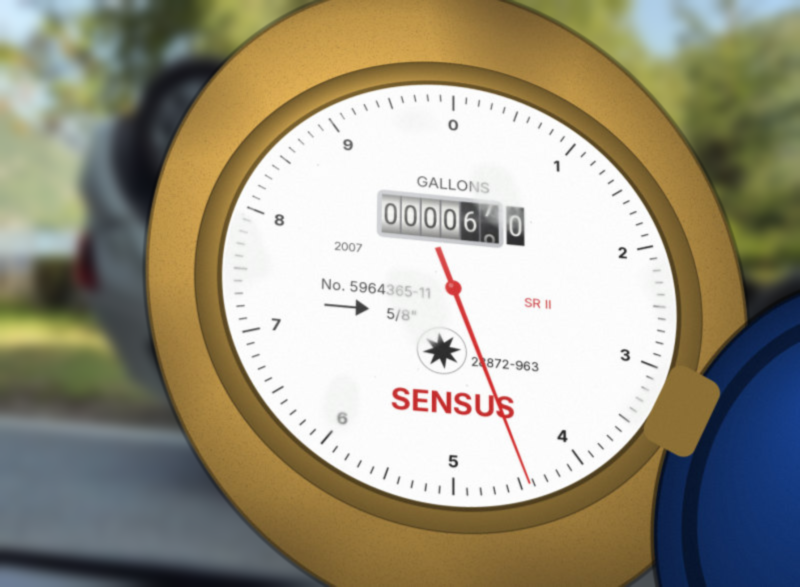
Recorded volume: 674.4
